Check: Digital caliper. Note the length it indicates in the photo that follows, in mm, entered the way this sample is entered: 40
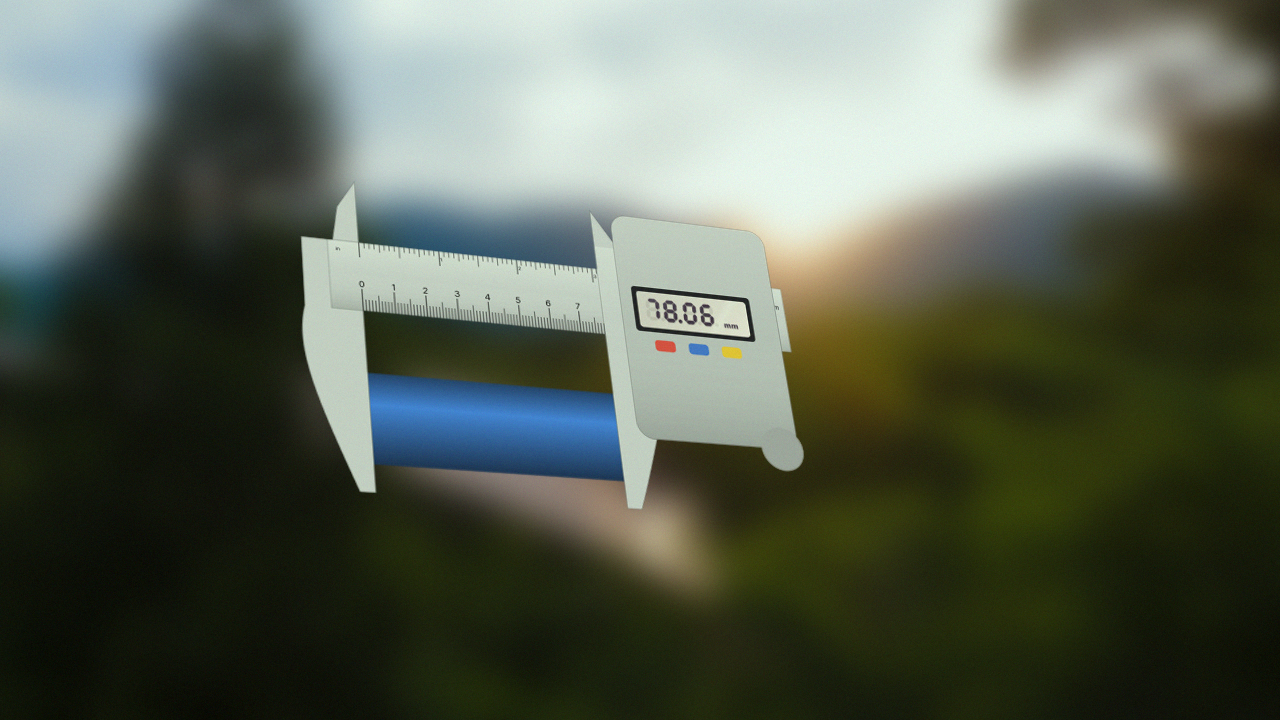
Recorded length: 78.06
